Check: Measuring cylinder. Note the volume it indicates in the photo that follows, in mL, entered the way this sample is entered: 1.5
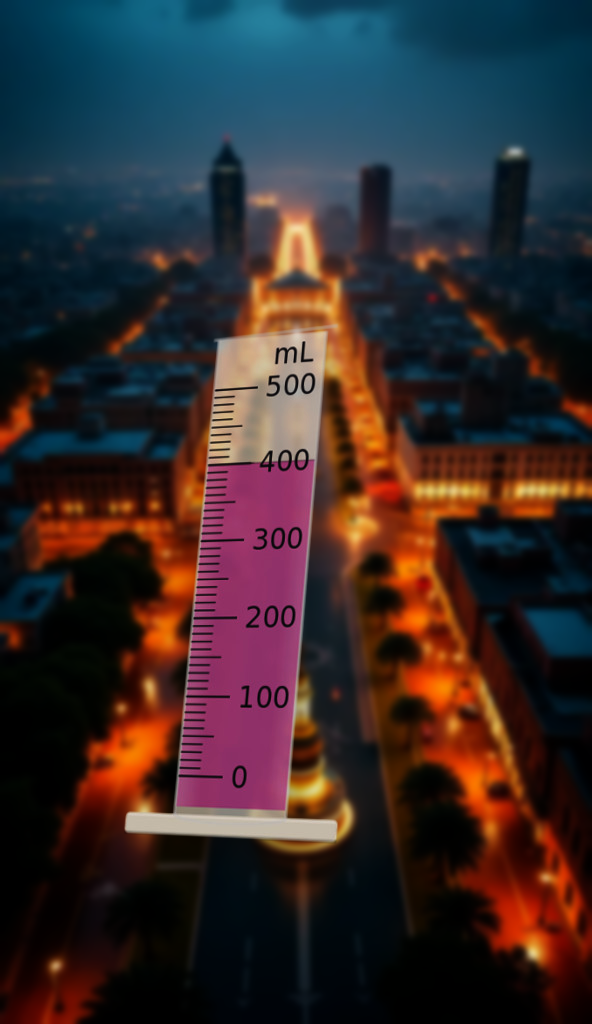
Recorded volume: 400
